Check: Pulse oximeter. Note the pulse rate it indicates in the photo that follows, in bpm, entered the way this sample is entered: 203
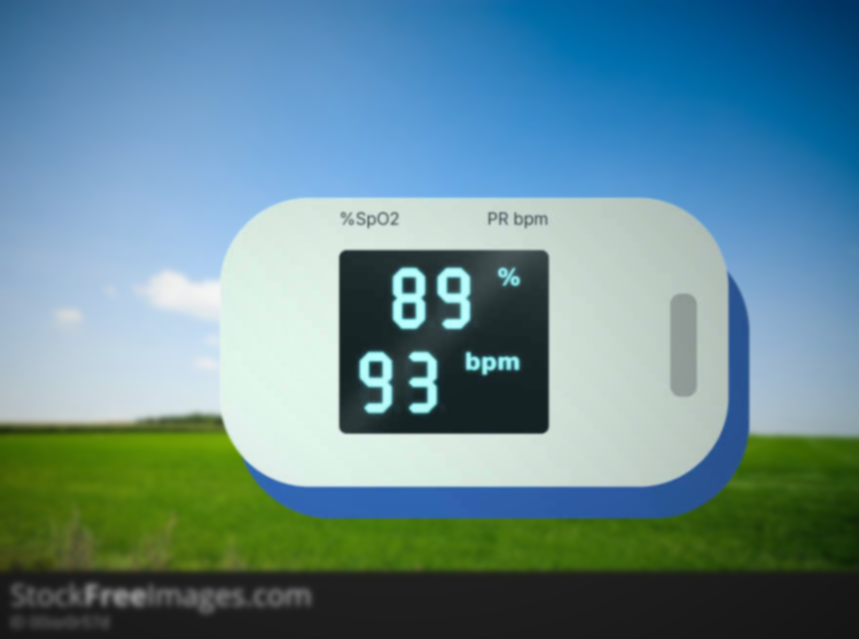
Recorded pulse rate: 93
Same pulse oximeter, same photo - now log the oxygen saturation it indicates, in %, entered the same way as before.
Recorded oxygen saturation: 89
